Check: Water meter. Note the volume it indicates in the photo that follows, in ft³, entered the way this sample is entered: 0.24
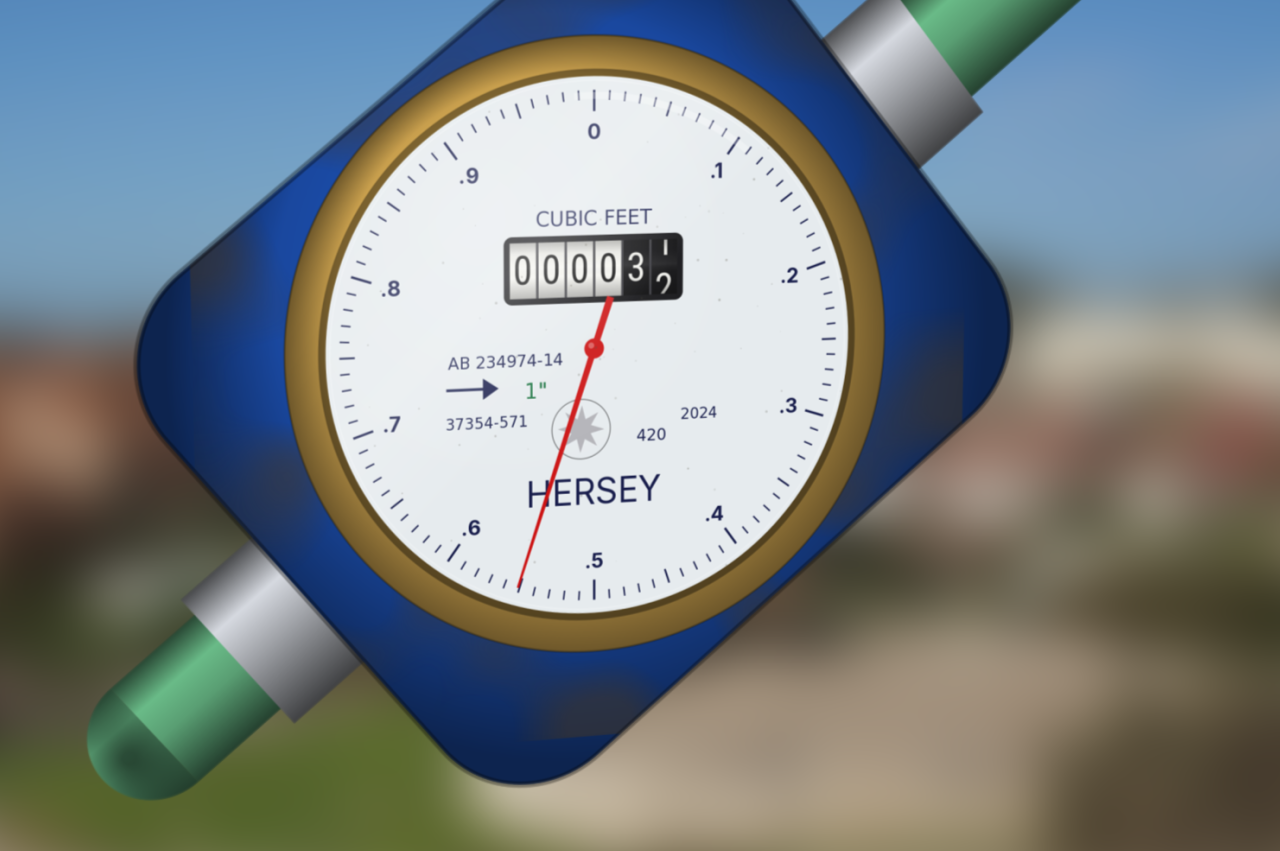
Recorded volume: 31.55
